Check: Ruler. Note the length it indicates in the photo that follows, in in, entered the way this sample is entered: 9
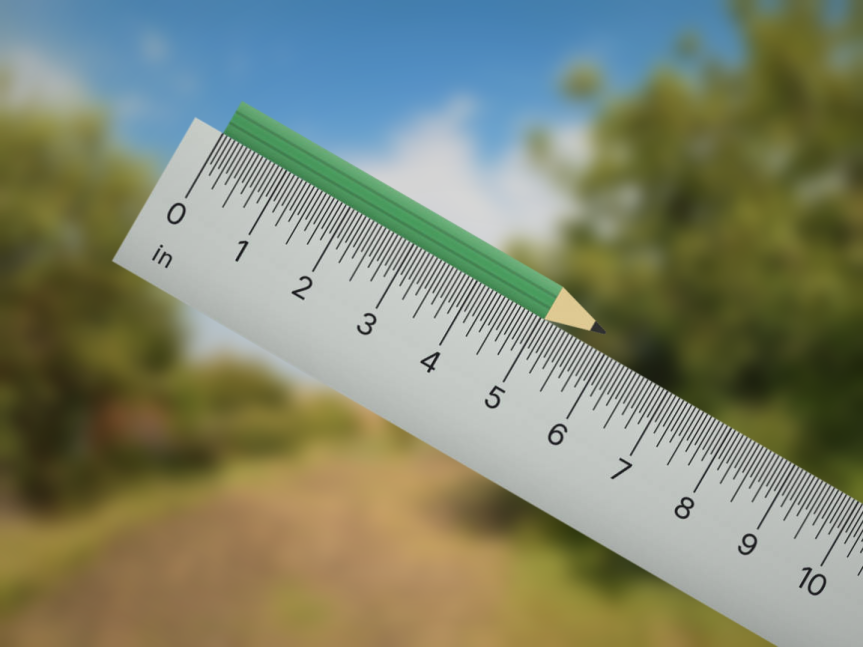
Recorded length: 5.875
